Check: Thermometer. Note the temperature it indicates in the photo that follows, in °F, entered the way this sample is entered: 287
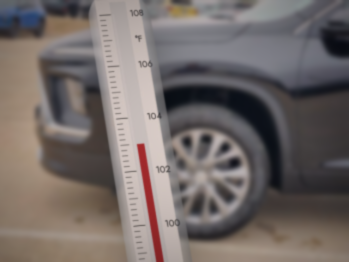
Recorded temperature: 103
